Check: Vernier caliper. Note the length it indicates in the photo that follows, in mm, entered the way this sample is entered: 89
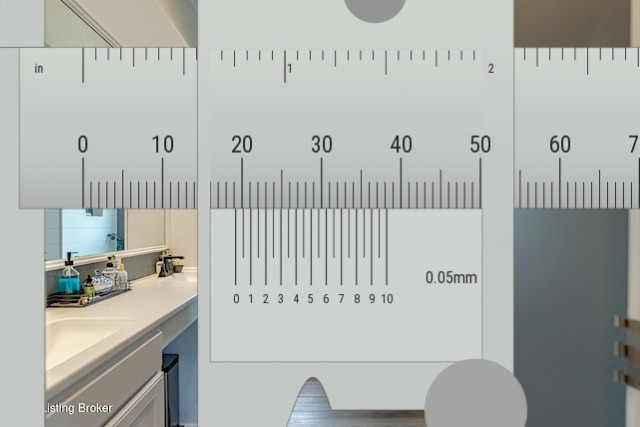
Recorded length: 19.2
